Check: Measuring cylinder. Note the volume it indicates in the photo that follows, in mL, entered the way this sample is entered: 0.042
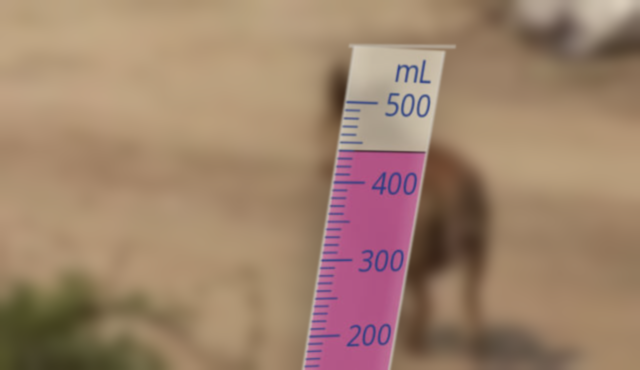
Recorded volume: 440
